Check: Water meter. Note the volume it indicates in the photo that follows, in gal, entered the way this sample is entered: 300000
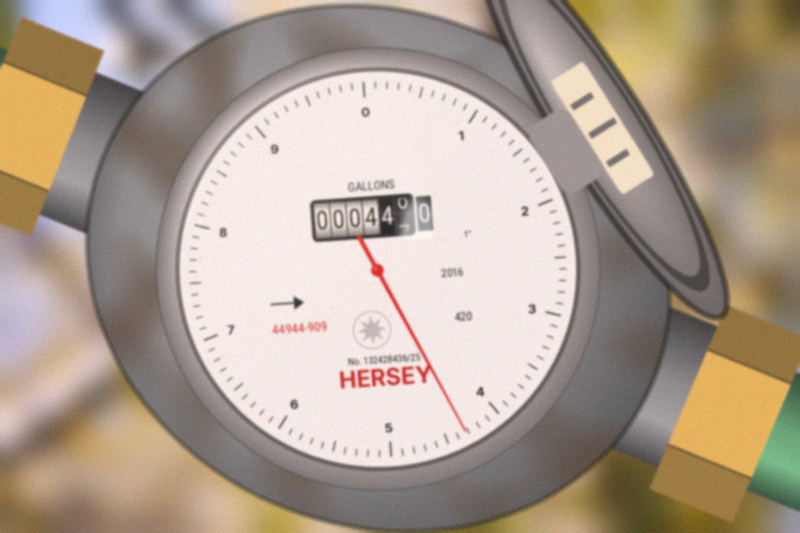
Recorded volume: 4464.3
